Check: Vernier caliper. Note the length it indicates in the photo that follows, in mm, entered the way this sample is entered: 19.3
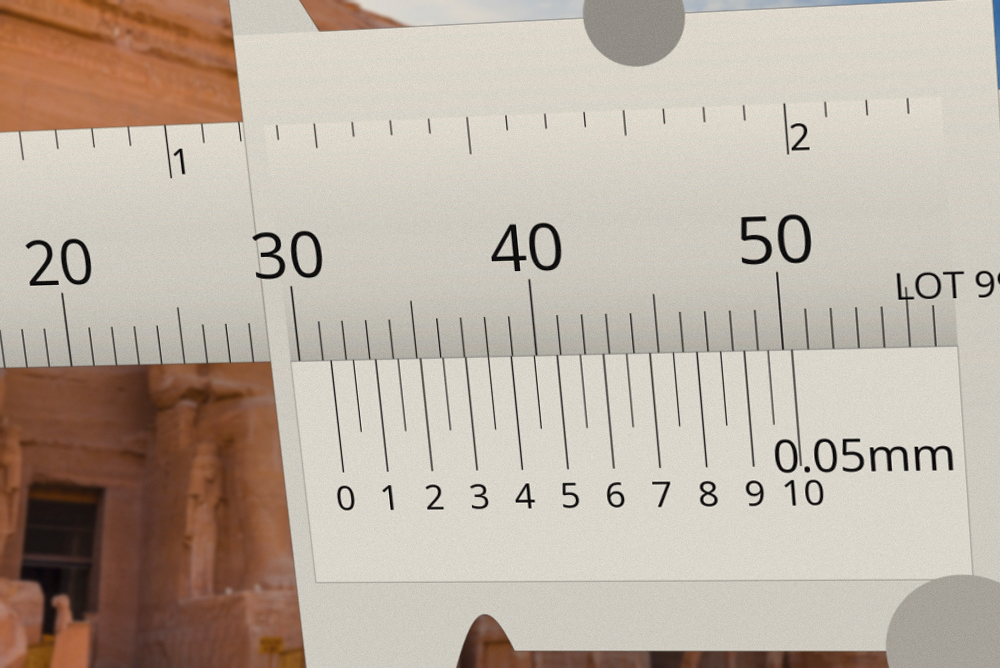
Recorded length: 31.35
